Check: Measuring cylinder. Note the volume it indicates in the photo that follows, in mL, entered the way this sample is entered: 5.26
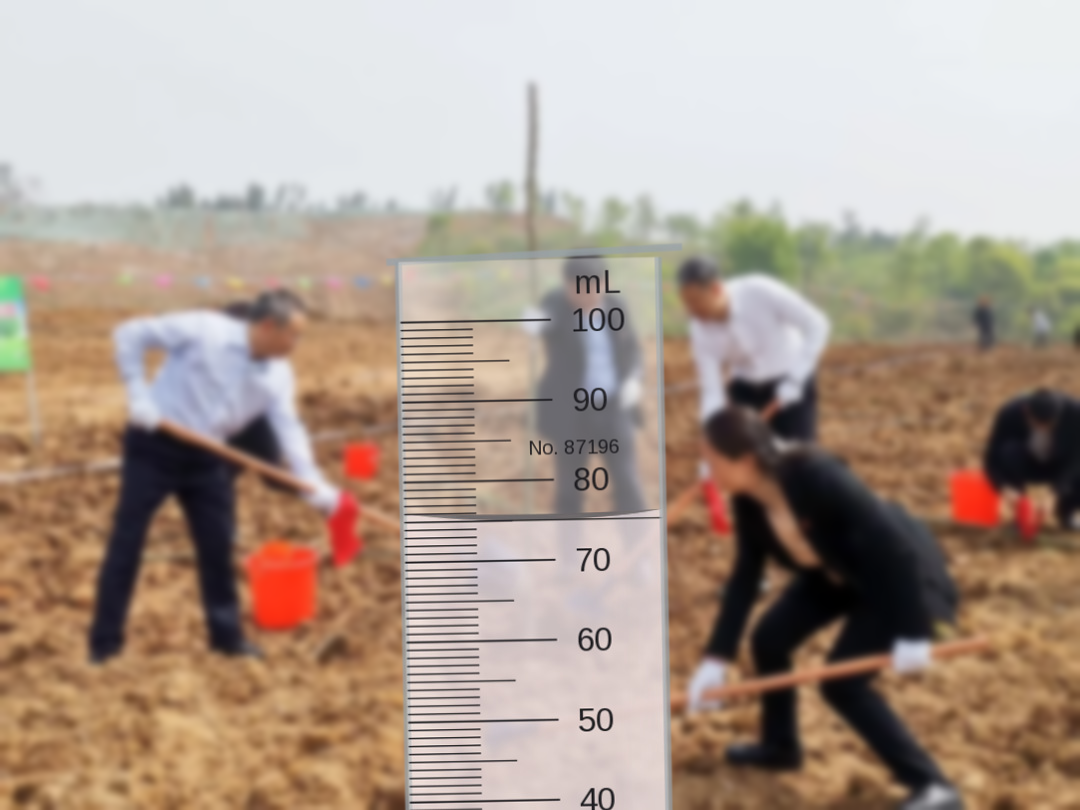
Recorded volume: 75
